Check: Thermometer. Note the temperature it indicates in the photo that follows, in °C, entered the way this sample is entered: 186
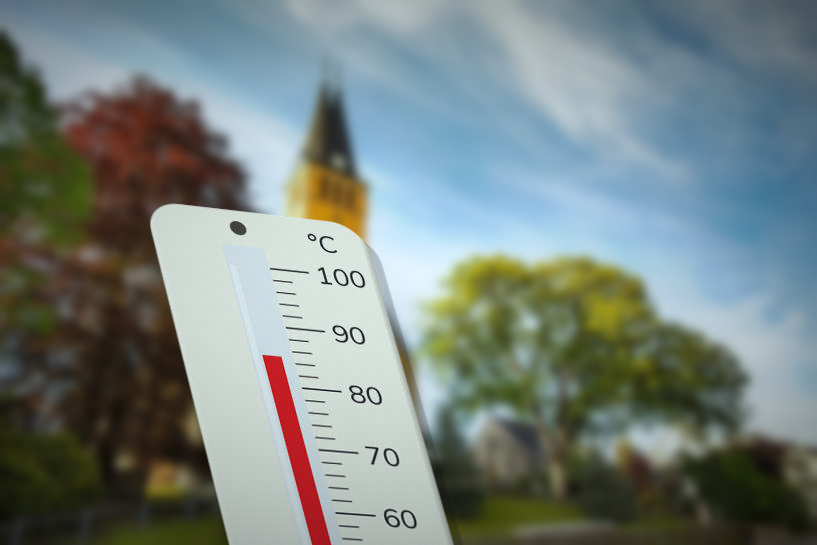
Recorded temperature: 85
